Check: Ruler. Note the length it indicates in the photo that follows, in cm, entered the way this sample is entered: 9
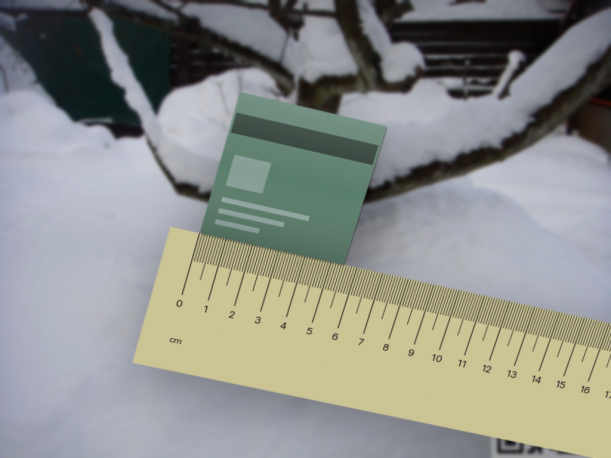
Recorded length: 5.5
